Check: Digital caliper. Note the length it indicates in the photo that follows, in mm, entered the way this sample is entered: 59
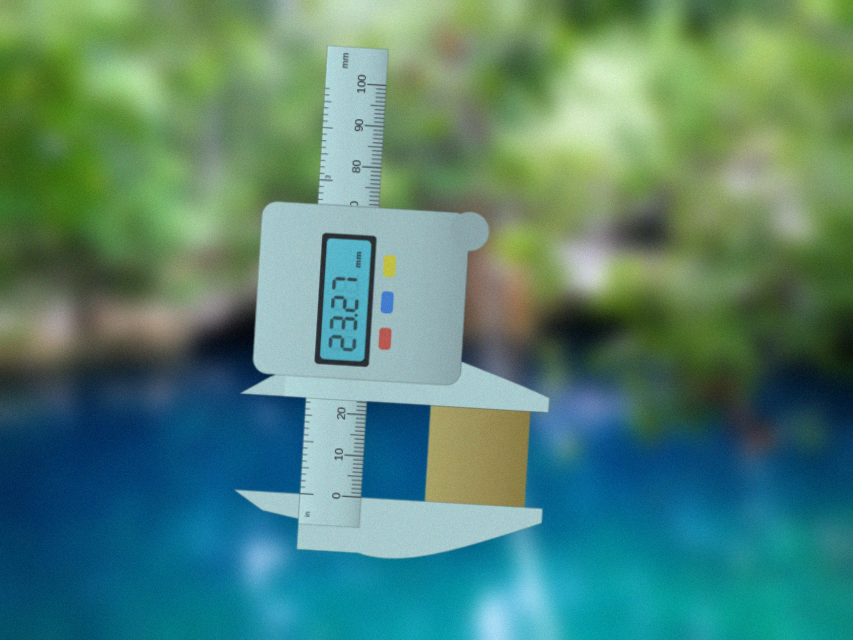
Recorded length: 23.27
